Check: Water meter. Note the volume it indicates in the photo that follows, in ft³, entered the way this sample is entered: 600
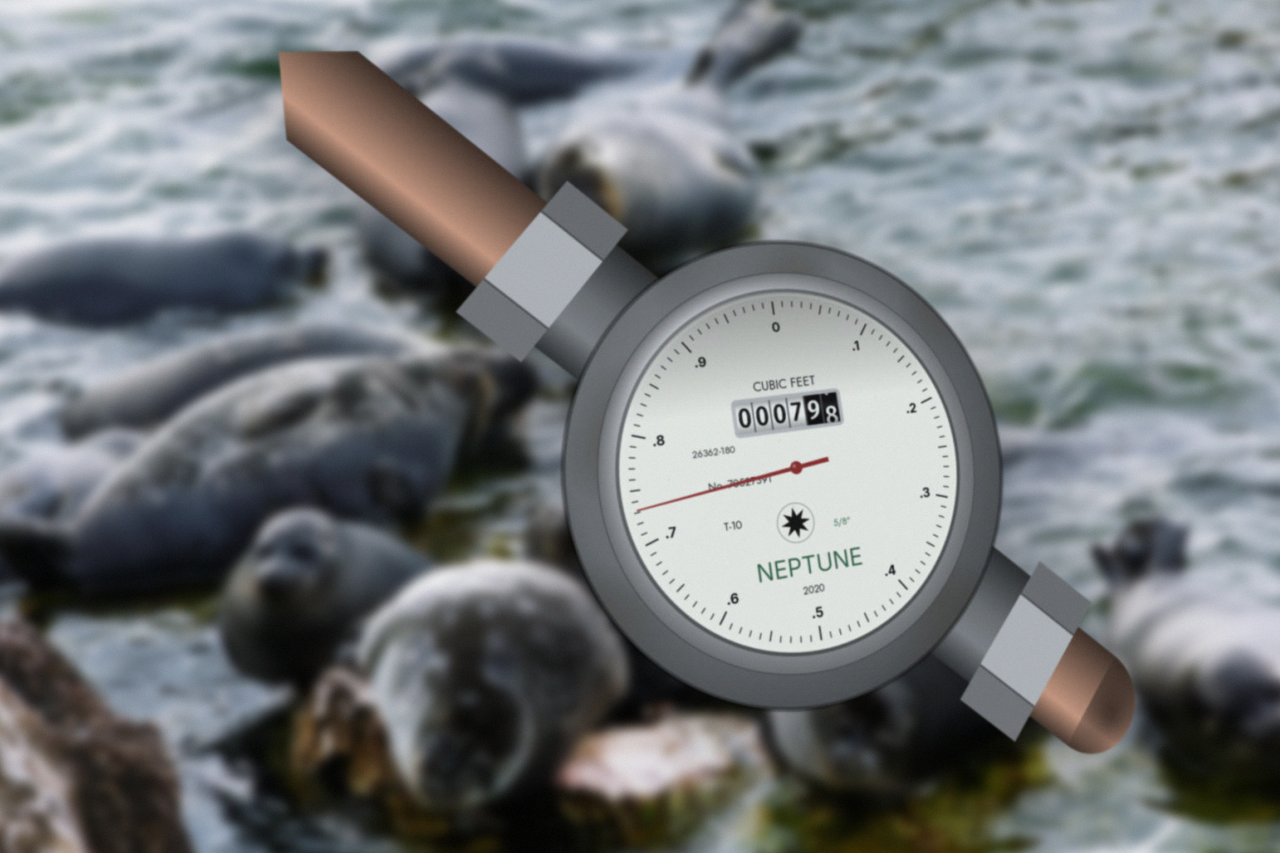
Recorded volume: 797.73
